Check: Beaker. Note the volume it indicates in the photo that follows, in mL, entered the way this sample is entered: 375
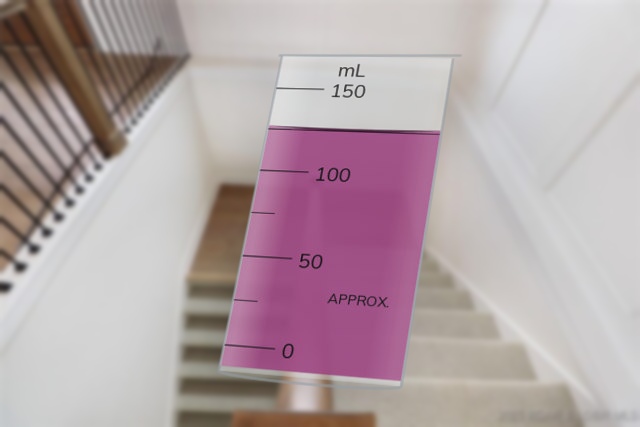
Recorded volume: 125
